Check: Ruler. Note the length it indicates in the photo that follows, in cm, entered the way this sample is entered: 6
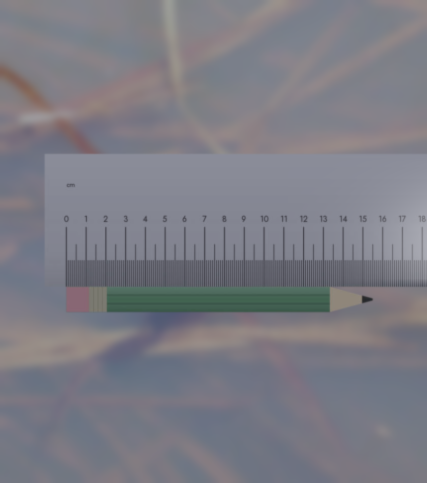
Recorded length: 15.5
